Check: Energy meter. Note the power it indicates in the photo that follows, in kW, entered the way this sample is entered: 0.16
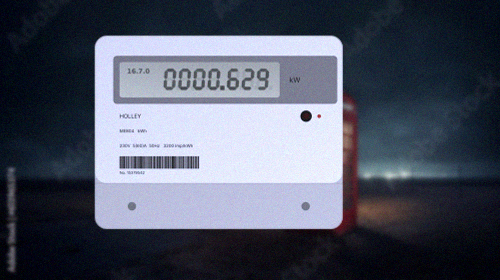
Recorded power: 0.629
